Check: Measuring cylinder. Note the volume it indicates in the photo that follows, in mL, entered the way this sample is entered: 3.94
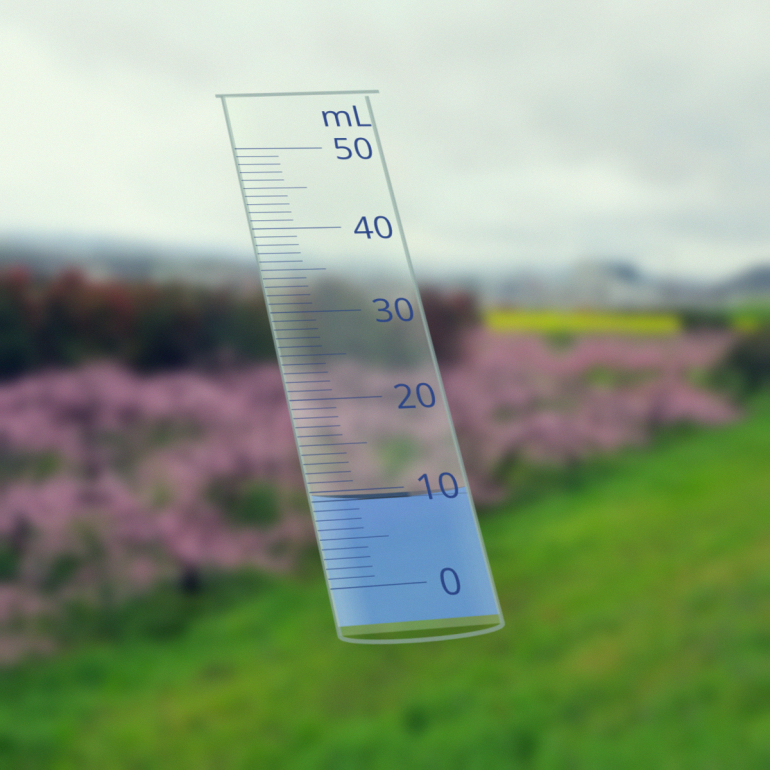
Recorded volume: 9
